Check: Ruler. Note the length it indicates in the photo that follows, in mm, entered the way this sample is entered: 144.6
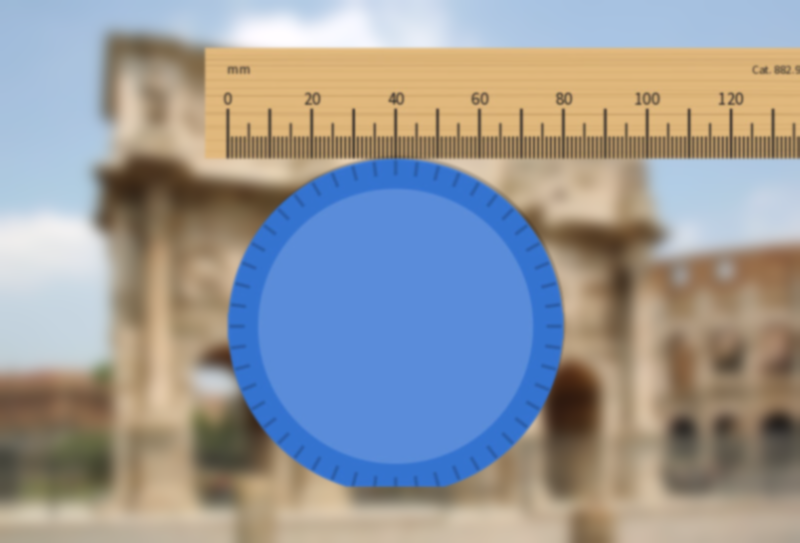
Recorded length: 80
